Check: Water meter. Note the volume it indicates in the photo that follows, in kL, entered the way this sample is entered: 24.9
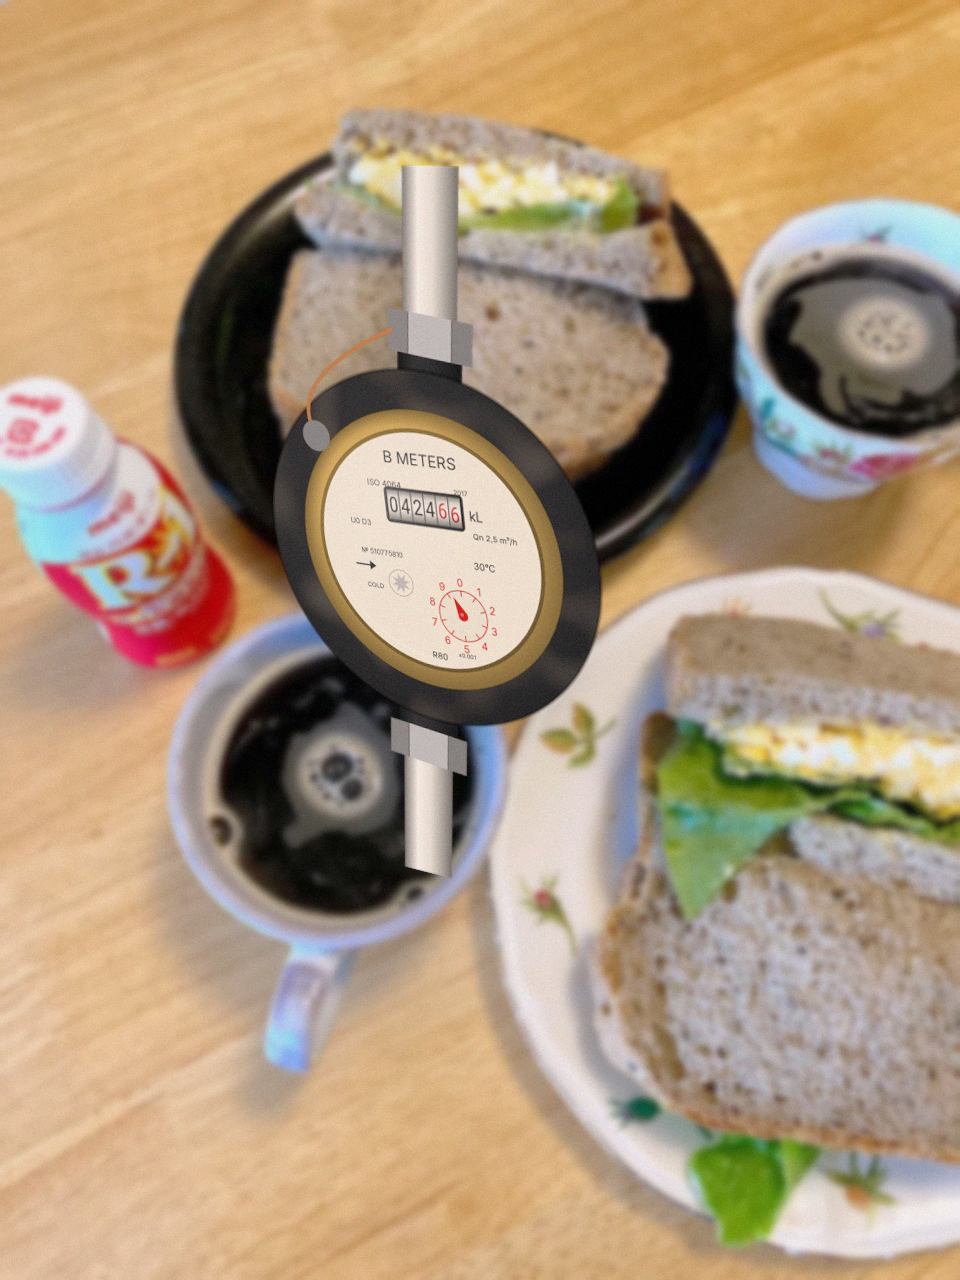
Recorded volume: 424.659
